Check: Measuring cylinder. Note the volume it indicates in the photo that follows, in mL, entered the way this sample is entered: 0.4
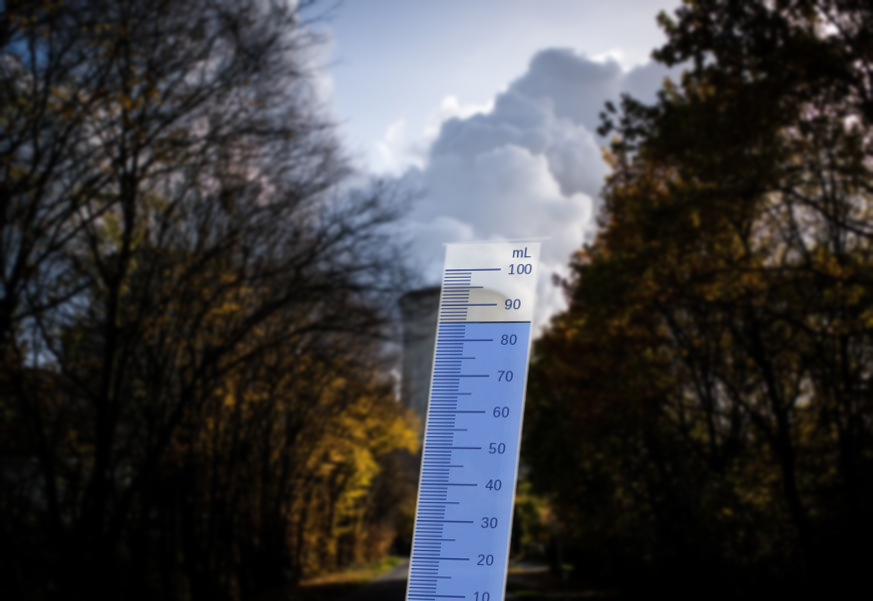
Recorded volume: 85
